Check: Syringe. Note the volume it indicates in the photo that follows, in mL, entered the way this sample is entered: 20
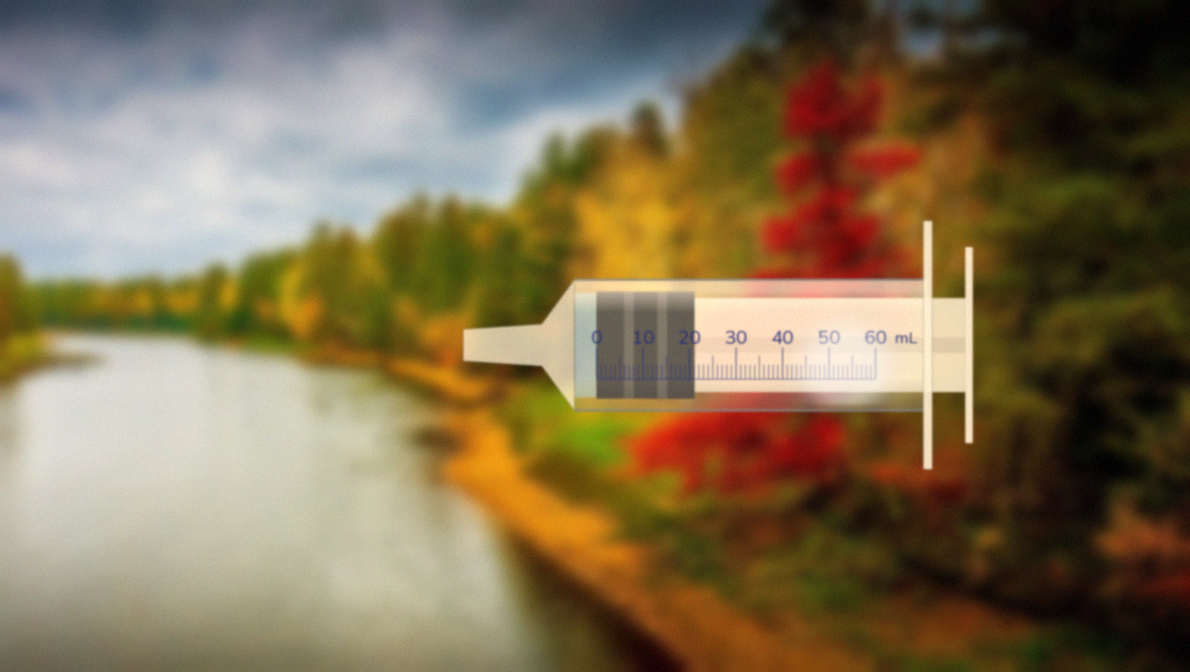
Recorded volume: 0
